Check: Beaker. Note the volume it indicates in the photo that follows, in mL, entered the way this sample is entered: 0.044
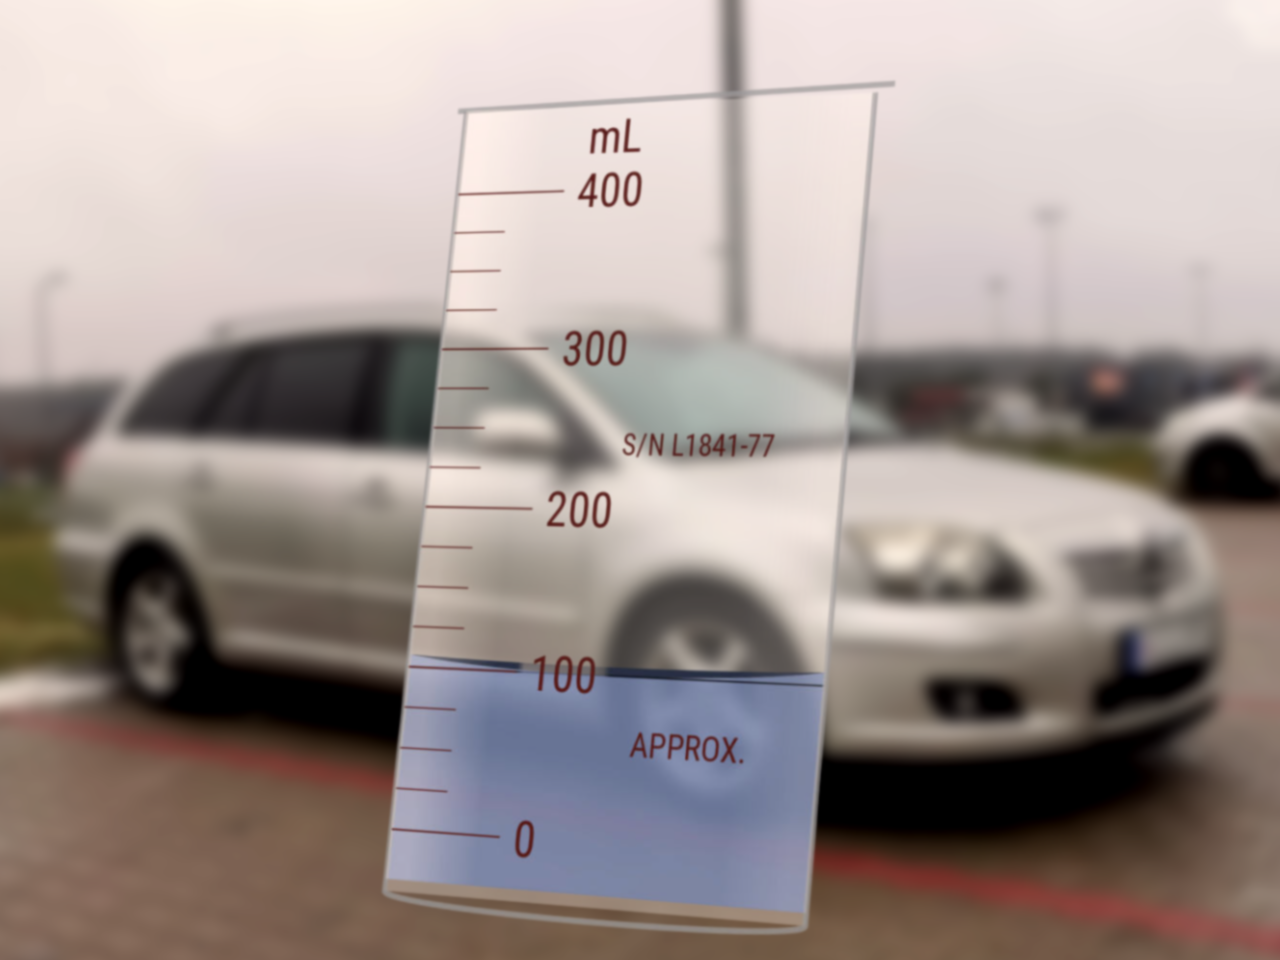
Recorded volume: 100
